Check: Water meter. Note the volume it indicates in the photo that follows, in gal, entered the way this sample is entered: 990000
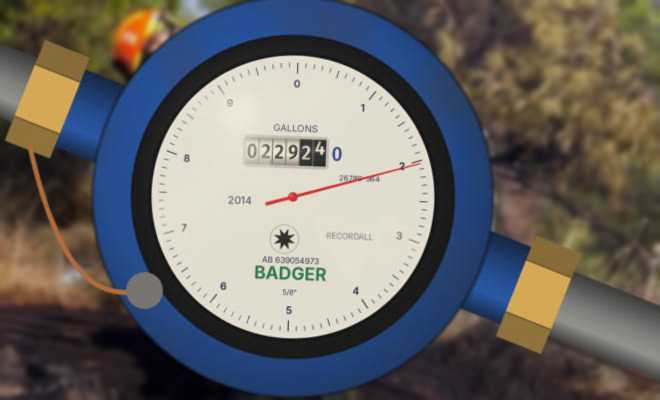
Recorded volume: 229242.0
